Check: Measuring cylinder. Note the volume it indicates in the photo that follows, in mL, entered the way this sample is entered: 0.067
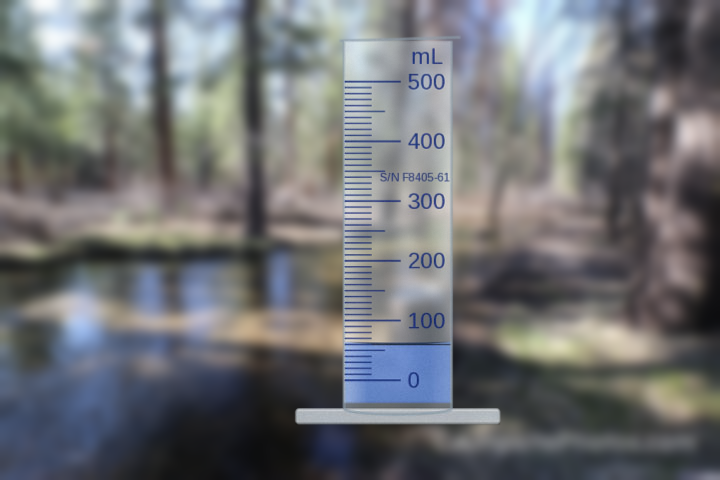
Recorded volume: 60
